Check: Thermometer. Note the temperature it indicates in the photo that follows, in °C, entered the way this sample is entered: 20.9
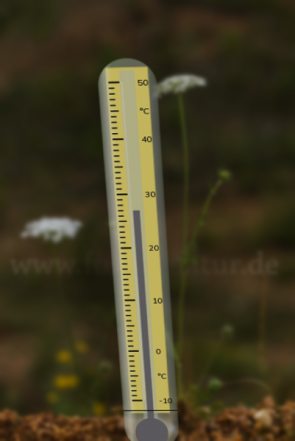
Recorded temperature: 27
